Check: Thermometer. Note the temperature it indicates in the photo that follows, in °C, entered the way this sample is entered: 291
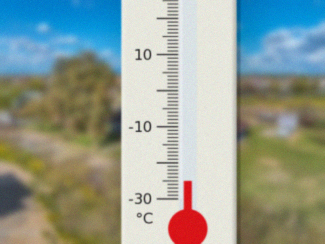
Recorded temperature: -25
